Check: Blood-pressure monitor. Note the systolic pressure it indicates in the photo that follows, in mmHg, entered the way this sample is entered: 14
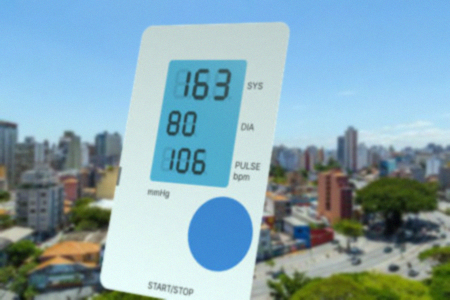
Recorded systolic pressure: 163
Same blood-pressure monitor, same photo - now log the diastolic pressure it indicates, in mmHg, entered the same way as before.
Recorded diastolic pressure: 80
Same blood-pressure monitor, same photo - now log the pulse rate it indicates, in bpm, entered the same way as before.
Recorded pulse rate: 106
